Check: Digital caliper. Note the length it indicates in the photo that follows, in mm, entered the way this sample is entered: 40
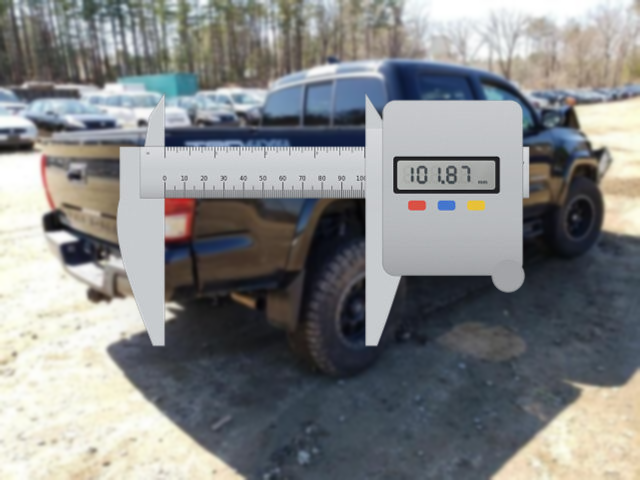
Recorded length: 101.87
